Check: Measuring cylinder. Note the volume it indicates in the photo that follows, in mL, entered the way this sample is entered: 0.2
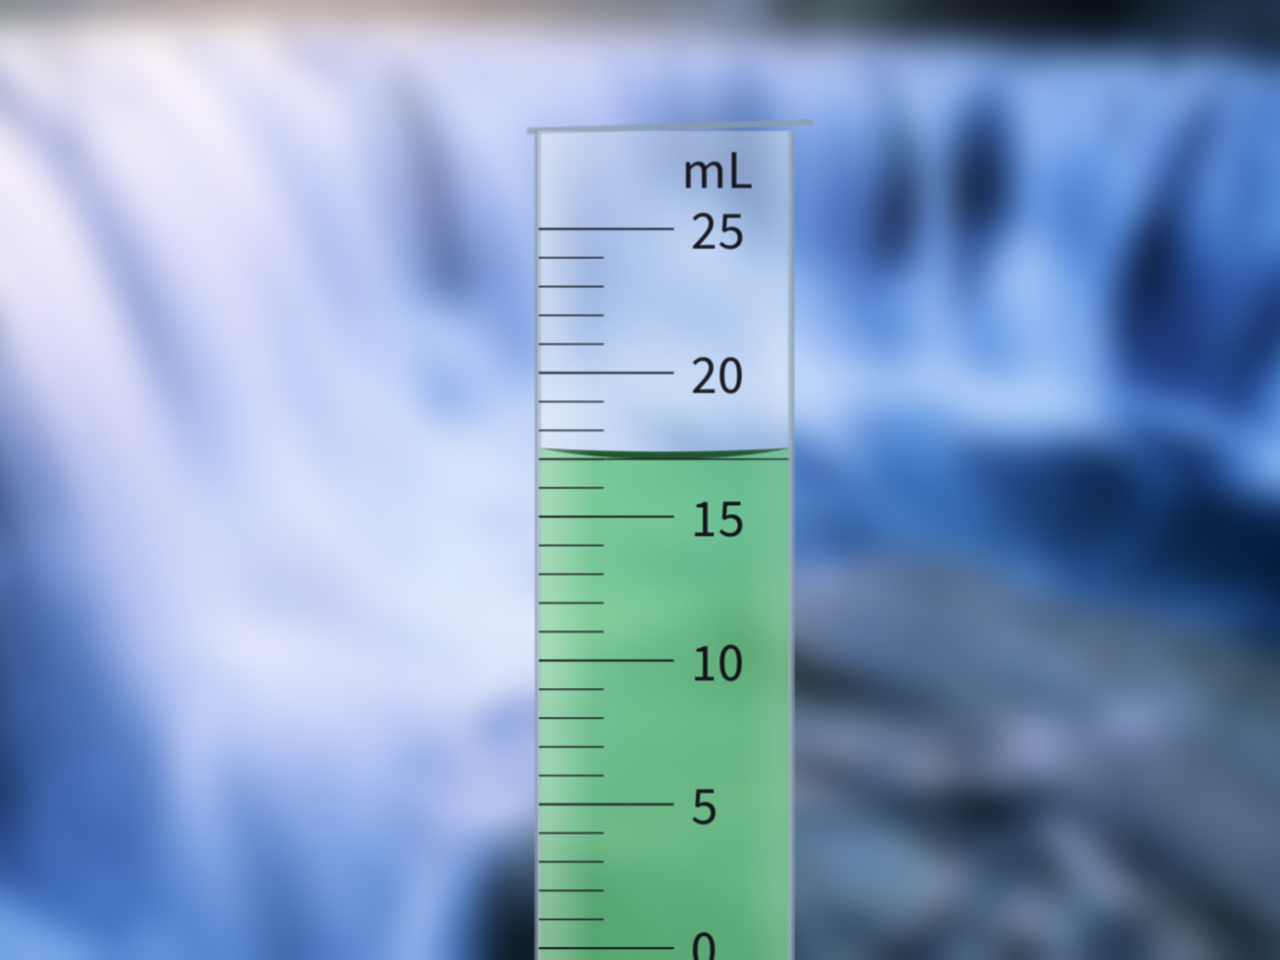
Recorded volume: 17
